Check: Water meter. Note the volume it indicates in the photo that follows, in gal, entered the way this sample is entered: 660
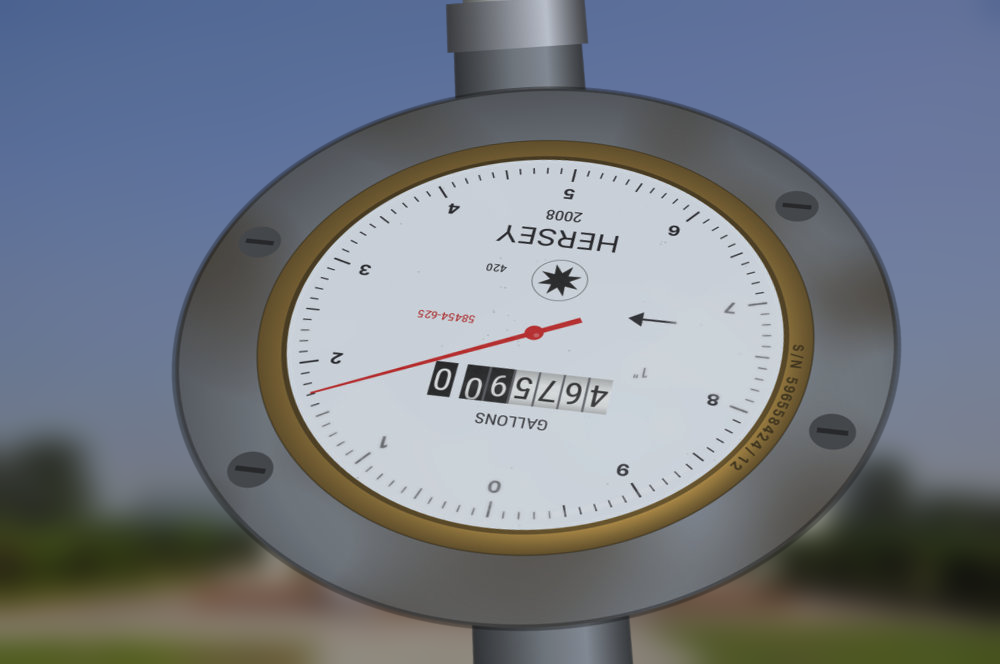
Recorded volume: 4675901.7
